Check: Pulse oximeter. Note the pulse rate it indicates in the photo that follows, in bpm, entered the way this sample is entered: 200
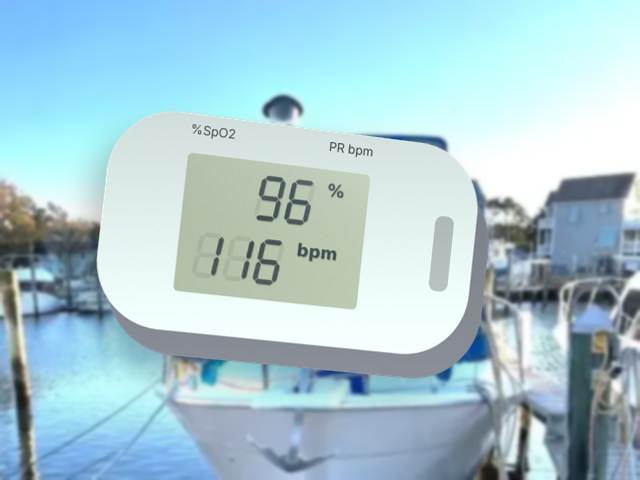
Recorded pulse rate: 116
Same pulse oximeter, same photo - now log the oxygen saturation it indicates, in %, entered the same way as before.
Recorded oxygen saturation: 96
